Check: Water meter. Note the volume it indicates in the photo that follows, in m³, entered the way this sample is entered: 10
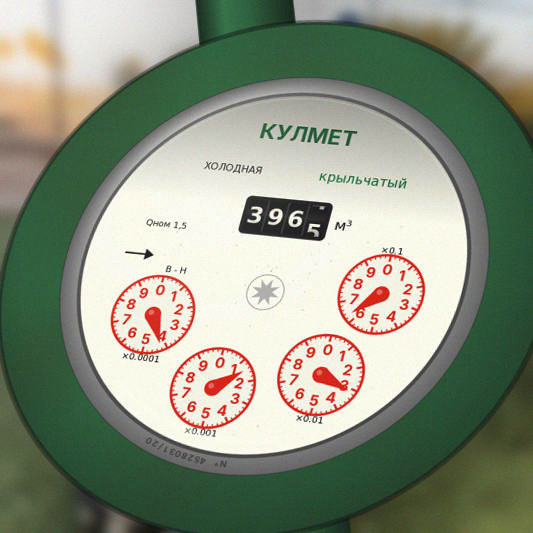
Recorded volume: 3964.6314
